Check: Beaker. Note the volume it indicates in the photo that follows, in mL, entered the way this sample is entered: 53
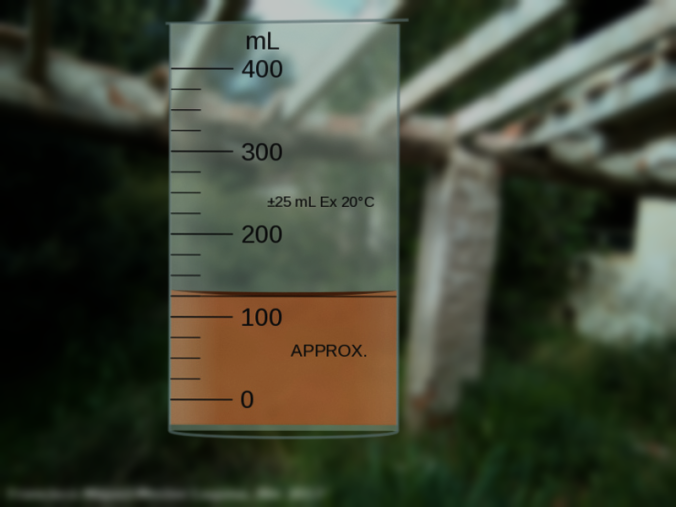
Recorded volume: 125
